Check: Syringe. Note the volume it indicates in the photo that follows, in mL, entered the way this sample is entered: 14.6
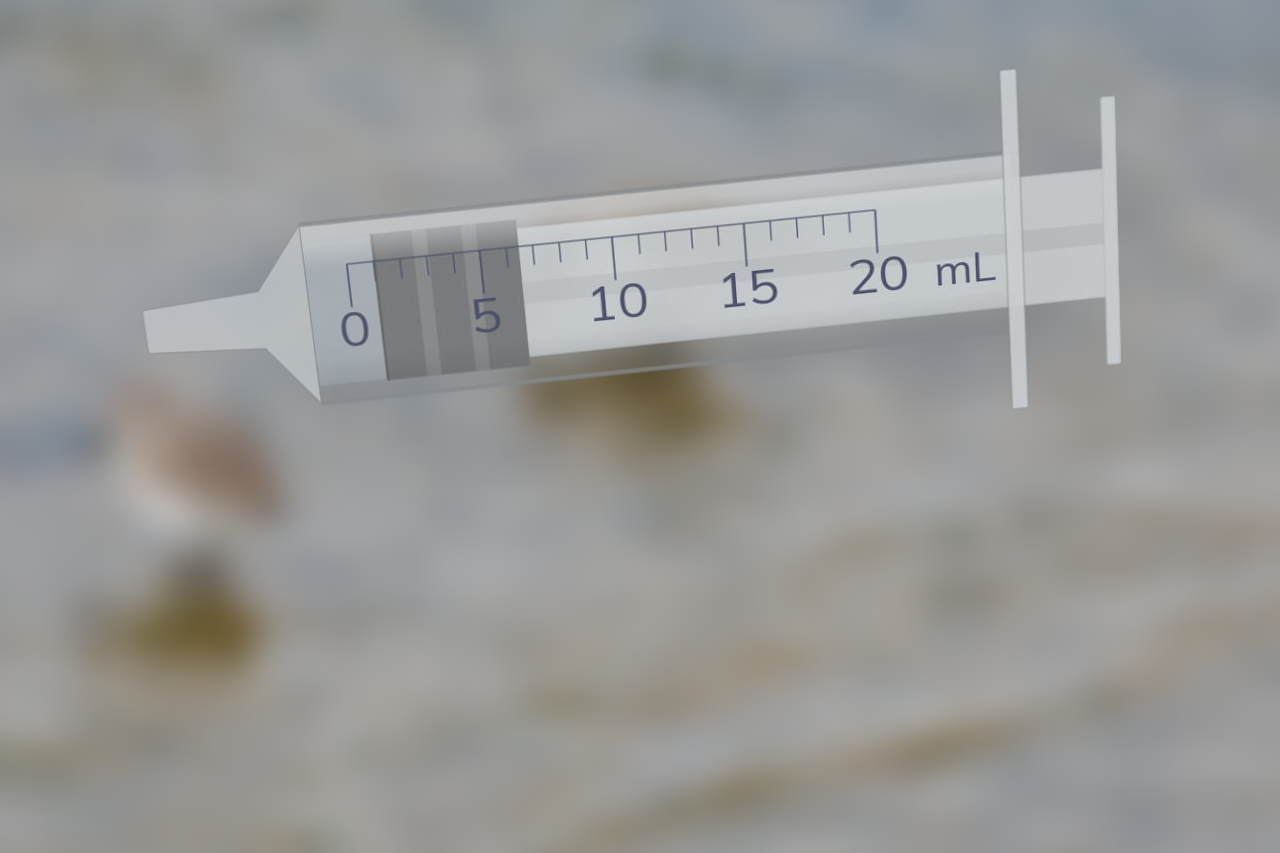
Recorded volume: 1
